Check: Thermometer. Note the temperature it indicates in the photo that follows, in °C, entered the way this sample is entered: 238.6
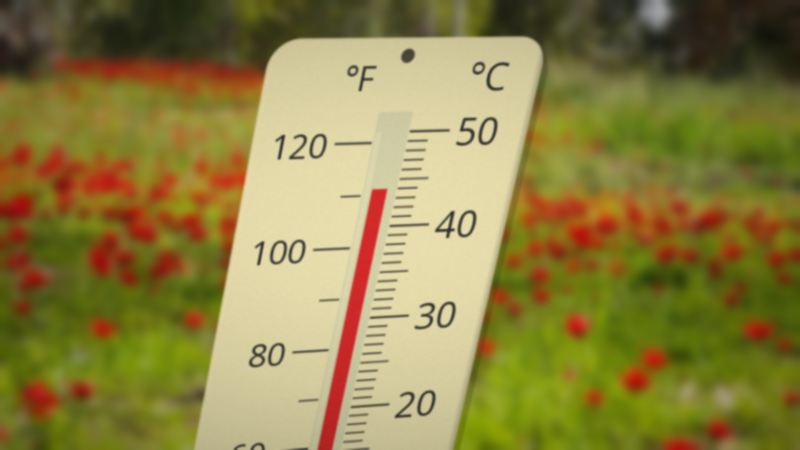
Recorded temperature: 44
